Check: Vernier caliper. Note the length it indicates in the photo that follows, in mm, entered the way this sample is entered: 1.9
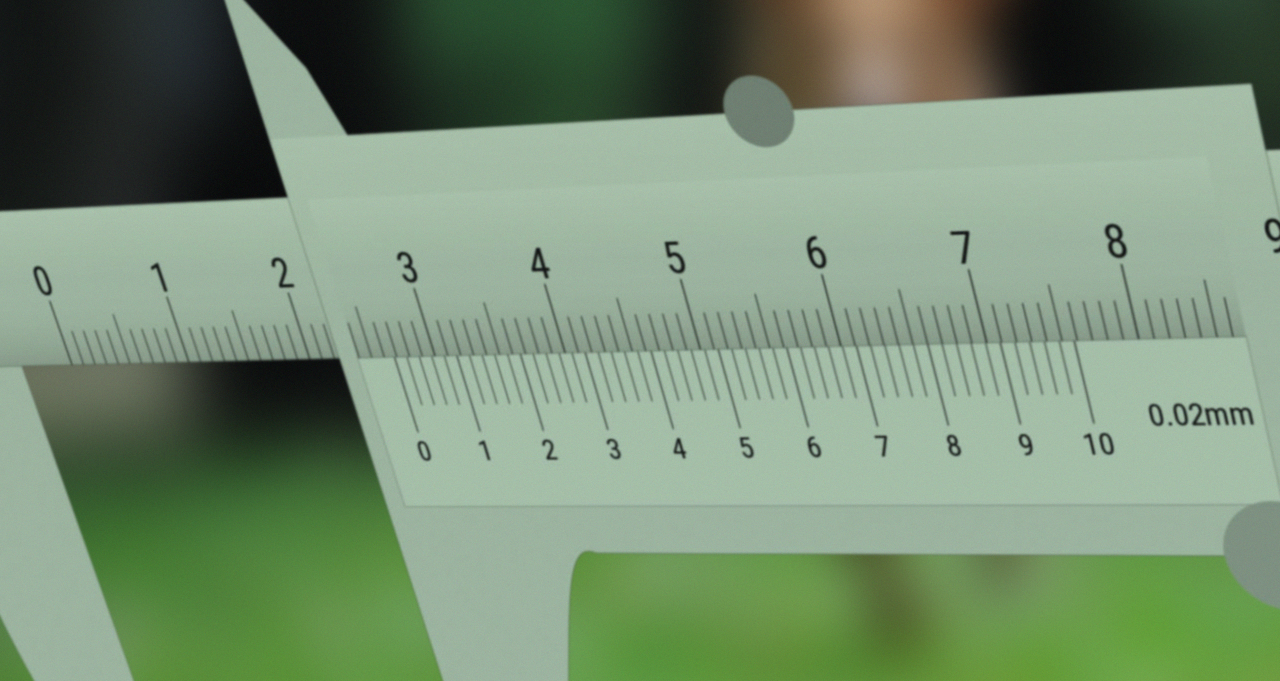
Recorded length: 26.8
